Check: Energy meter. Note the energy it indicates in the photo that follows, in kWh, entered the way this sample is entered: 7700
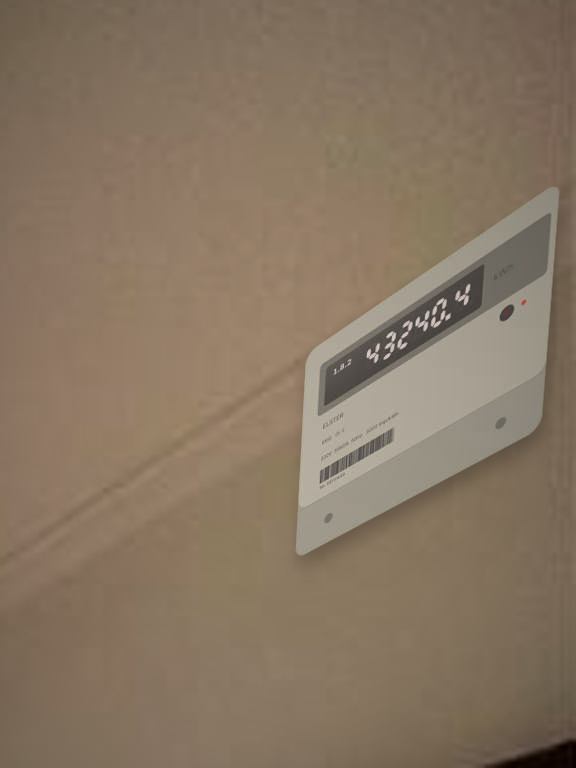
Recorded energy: 43240.4
